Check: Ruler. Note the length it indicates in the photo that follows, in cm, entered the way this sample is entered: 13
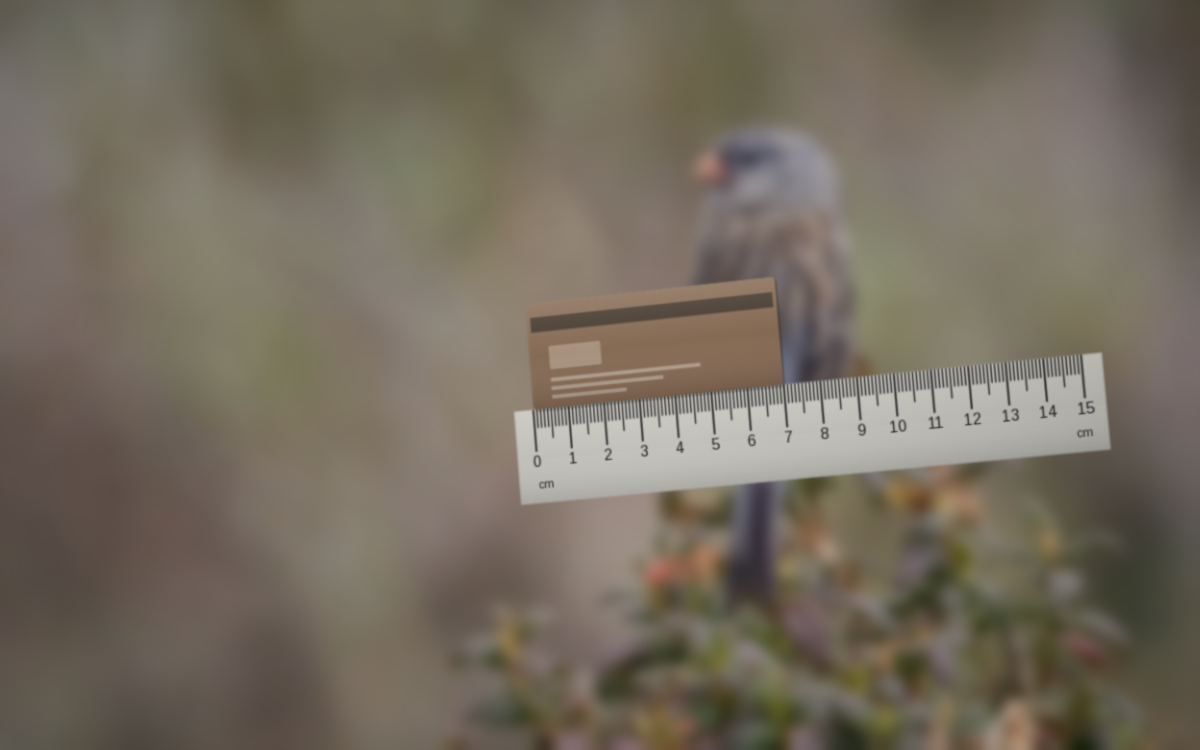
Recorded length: 7
